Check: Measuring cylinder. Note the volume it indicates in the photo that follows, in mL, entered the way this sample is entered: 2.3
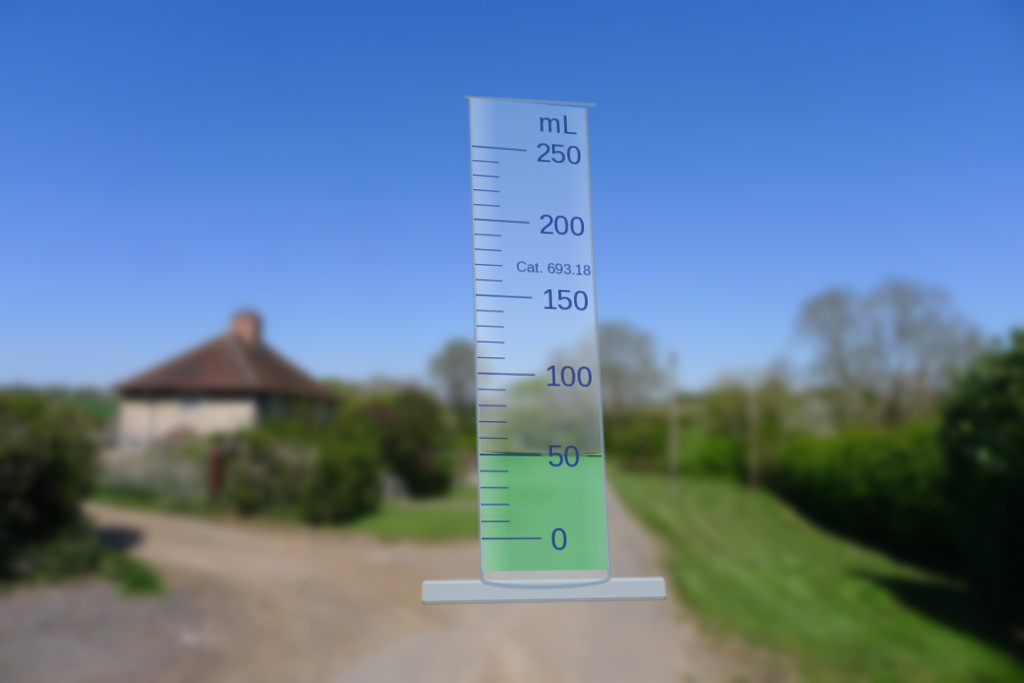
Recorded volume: 50
